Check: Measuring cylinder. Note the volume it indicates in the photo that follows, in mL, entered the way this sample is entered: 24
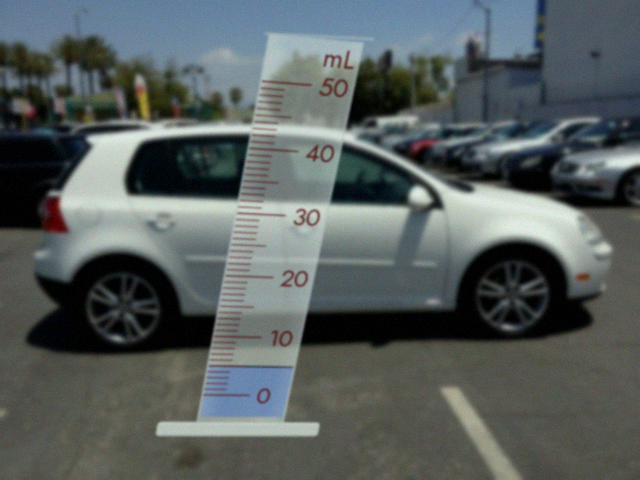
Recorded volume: 5
